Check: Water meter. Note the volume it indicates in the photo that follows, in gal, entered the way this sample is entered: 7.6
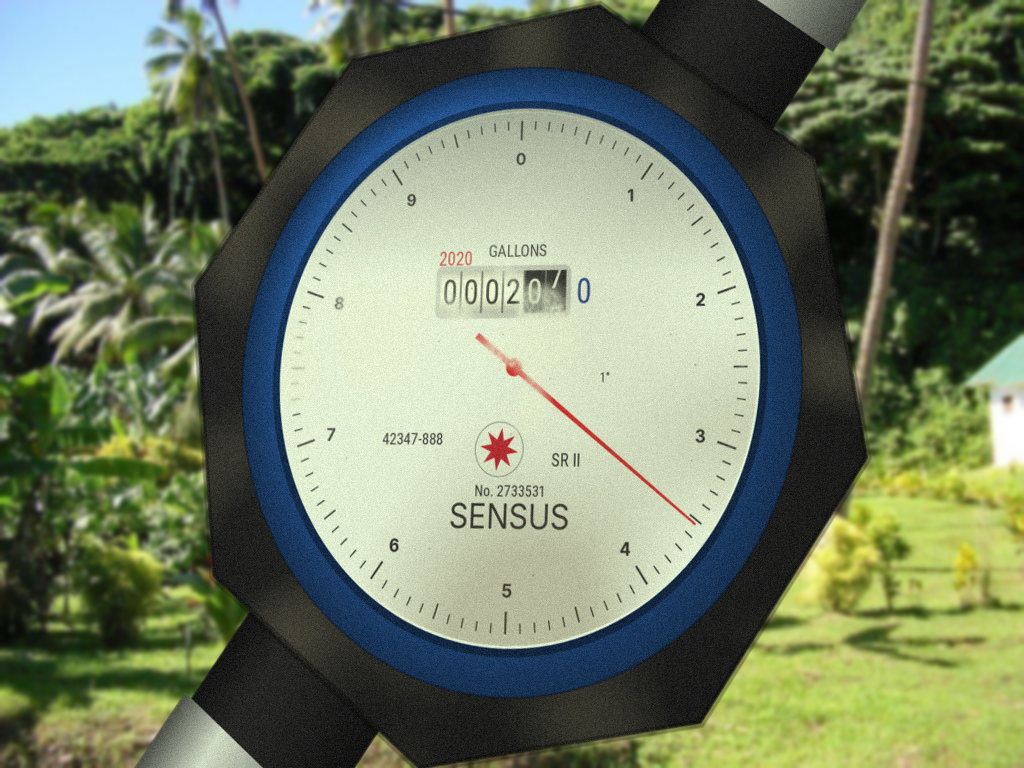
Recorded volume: 2073.5
